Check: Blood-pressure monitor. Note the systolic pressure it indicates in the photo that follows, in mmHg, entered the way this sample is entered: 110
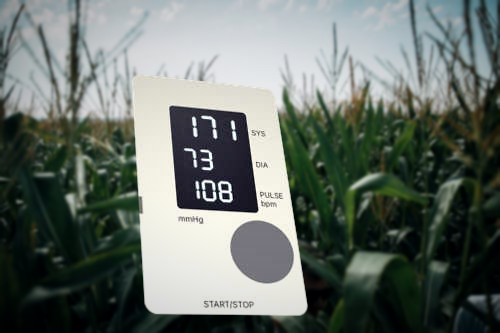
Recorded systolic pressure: 171
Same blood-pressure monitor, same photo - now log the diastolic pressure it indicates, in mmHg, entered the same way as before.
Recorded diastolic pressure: 73
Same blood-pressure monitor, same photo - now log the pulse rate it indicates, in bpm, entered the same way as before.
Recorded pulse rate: 108
